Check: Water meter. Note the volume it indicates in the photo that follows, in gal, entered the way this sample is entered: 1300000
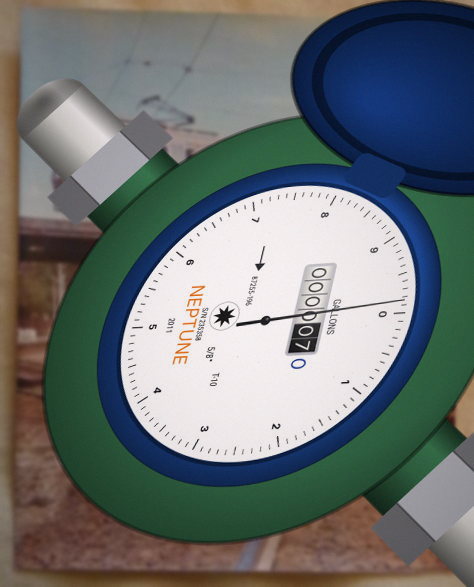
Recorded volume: 69.8
